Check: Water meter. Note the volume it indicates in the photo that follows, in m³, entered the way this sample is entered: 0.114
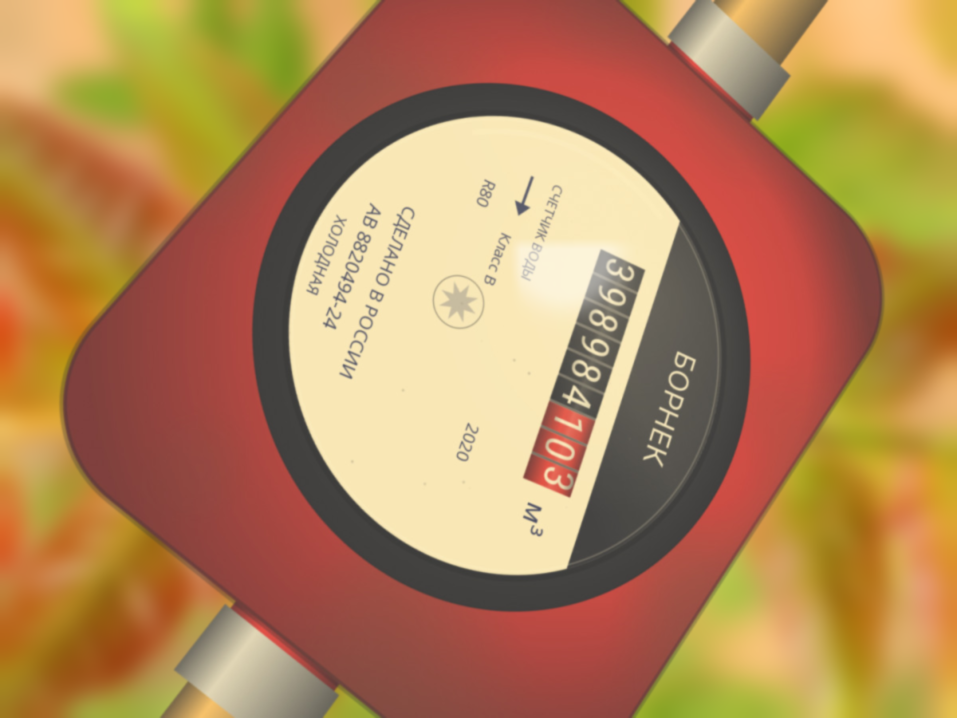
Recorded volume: 398984.103
